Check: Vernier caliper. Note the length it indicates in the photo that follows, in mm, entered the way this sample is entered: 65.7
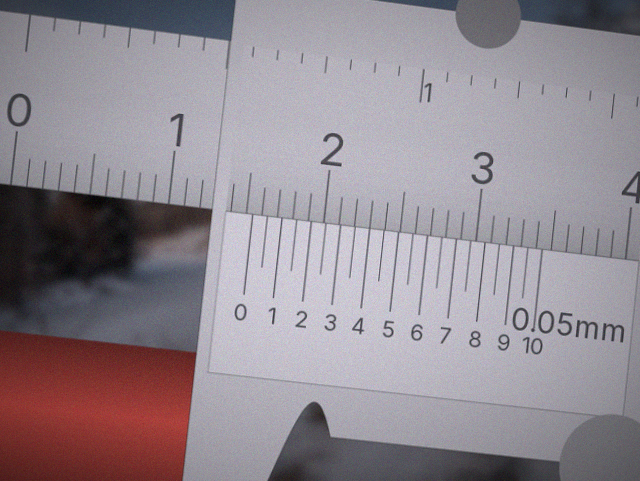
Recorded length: 15.4
